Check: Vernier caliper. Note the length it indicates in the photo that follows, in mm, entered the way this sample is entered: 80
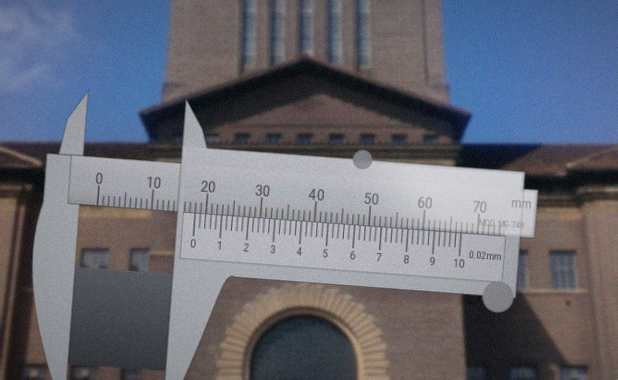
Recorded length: 18.0
